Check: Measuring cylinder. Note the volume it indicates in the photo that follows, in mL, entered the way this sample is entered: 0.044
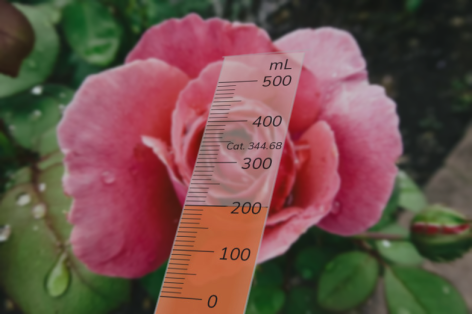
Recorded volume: 200
